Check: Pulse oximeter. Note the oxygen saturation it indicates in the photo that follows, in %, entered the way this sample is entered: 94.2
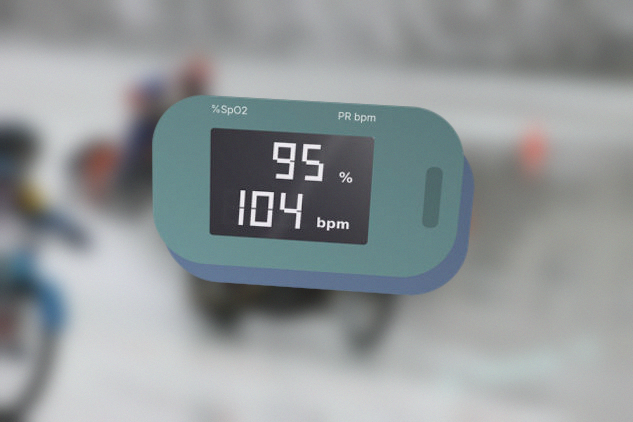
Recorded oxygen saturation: 95
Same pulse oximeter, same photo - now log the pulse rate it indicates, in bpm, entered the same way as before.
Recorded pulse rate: 104
